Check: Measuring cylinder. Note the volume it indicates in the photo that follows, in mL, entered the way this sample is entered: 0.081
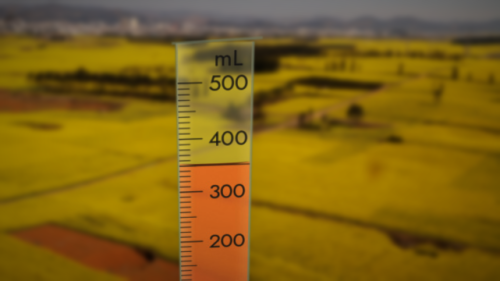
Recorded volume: 350
